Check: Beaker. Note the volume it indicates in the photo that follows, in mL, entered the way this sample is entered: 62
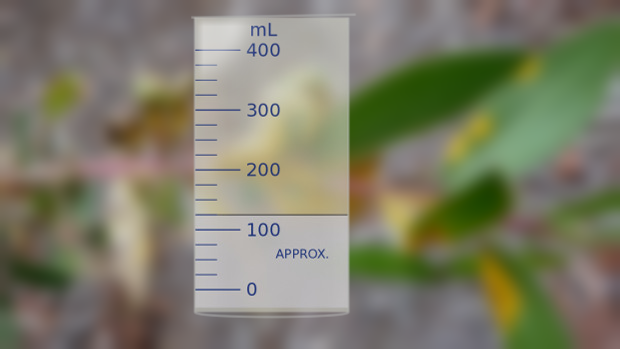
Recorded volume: 125
